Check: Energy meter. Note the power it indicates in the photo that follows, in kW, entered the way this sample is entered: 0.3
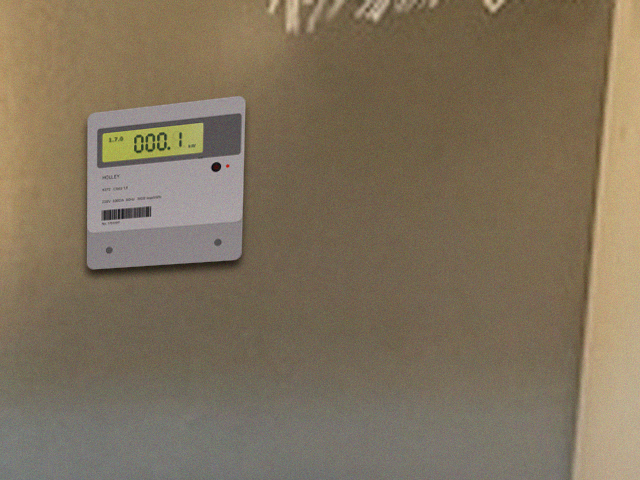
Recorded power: 0.1
